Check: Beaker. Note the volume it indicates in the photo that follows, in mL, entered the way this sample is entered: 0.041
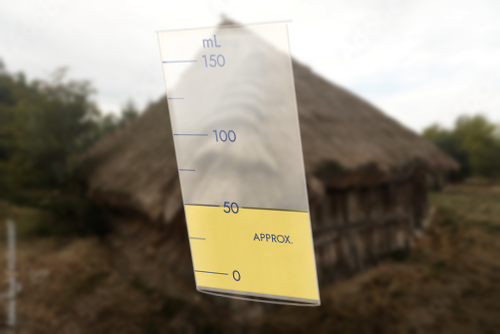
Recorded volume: 50
